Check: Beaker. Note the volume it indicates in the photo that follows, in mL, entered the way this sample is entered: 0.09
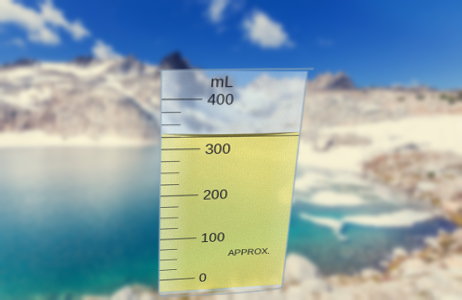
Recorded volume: 325
